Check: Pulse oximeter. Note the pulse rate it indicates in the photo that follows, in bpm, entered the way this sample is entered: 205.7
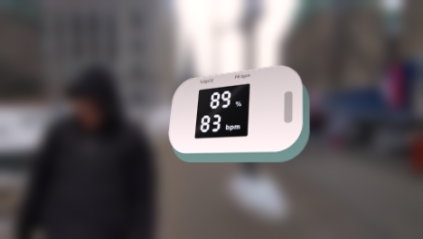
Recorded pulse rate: 83
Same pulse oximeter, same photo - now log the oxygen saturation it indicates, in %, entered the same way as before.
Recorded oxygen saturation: 89
